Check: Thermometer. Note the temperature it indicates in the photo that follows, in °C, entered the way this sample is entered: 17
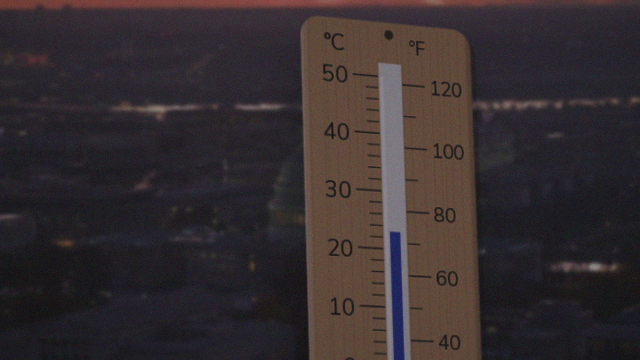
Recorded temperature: 23
